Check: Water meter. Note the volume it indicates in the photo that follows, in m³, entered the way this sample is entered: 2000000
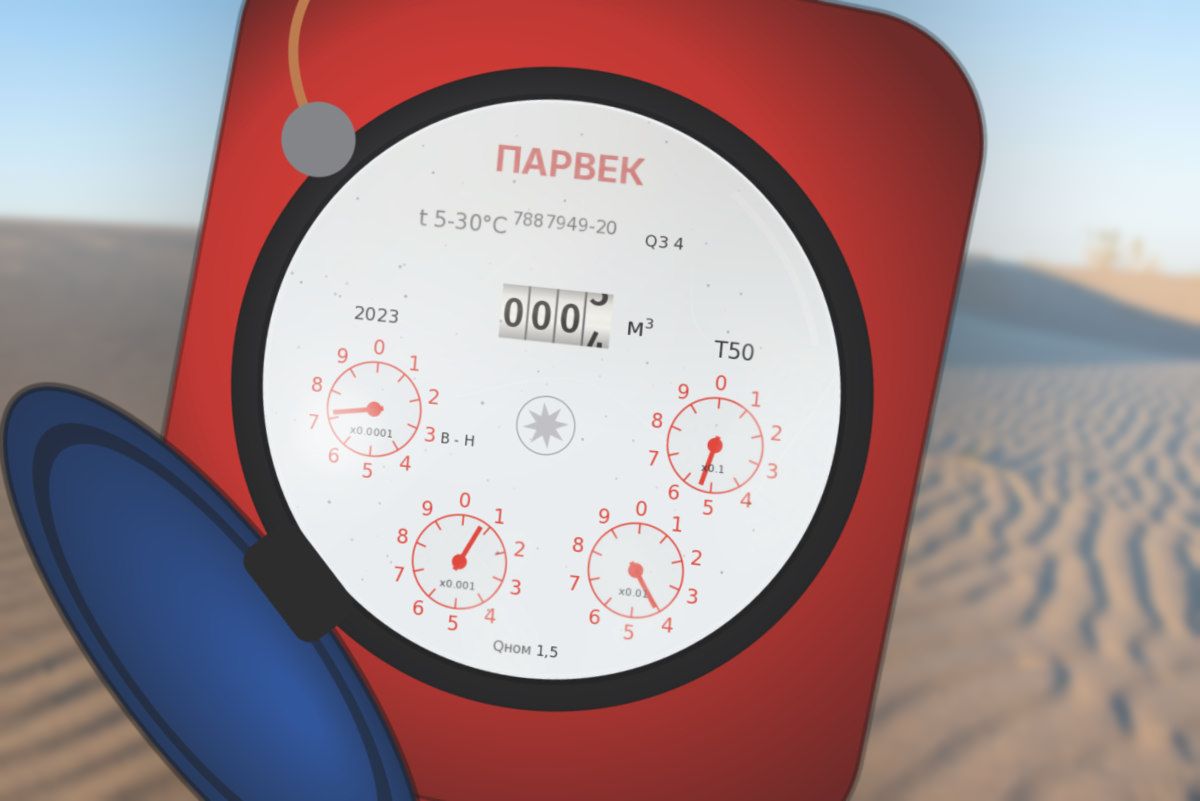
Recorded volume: 3.5407
